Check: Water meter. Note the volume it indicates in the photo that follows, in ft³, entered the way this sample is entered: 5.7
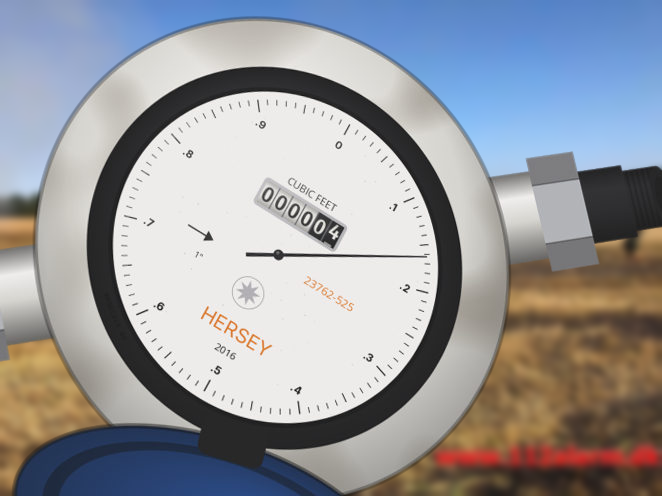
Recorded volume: 4.16
